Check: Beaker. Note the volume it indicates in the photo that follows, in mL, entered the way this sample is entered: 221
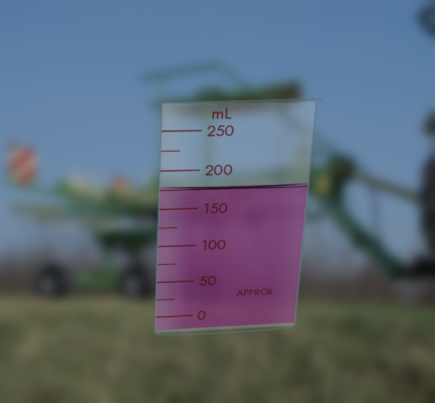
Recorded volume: 175
